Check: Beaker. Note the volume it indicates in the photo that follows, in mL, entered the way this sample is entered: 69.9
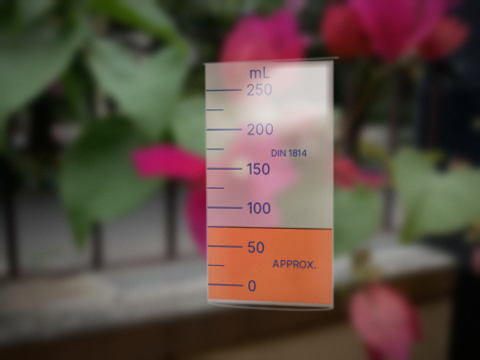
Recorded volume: 75
